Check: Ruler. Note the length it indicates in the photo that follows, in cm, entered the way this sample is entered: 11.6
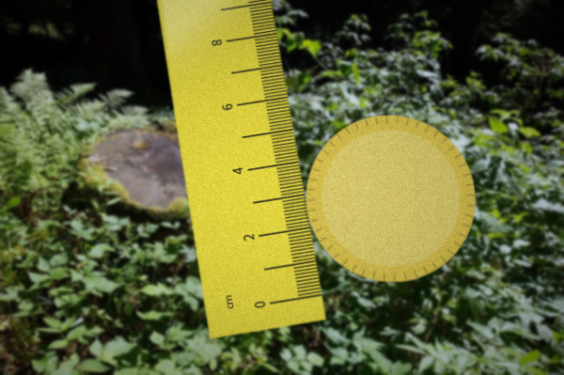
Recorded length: 5
